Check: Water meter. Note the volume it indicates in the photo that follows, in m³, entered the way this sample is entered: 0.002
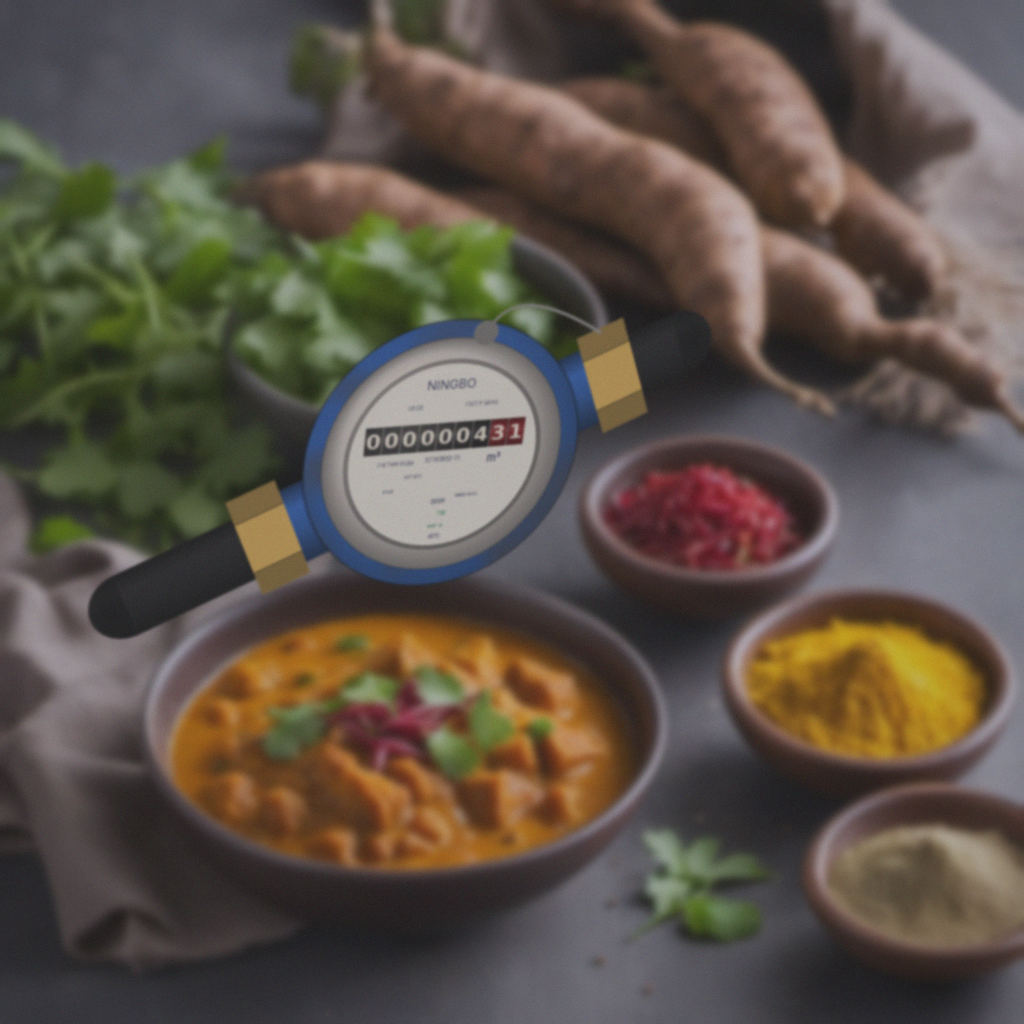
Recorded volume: 4.31
